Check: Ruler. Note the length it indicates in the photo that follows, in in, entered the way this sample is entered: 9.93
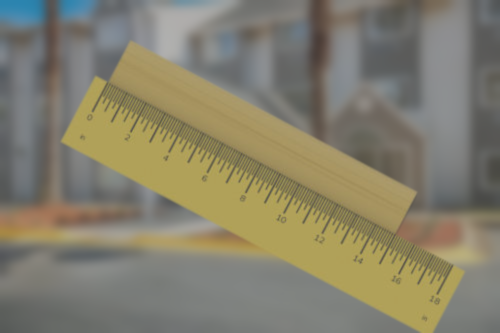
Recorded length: 15
